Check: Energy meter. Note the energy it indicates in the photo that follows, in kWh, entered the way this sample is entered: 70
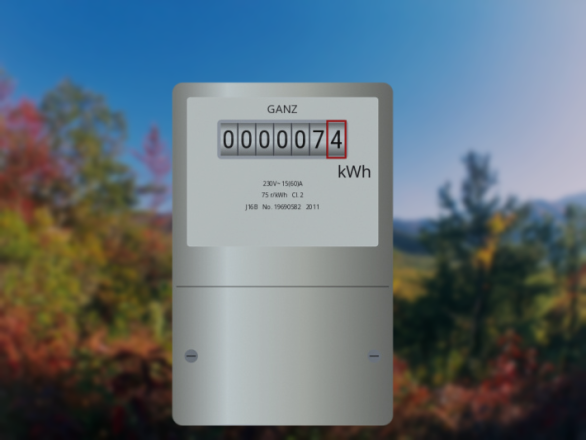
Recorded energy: 7.4
